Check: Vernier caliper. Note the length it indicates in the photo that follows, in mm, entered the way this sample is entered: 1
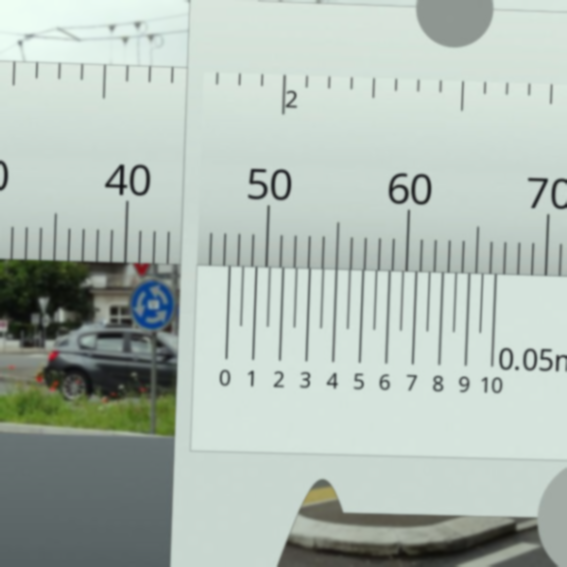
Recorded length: 47.4
